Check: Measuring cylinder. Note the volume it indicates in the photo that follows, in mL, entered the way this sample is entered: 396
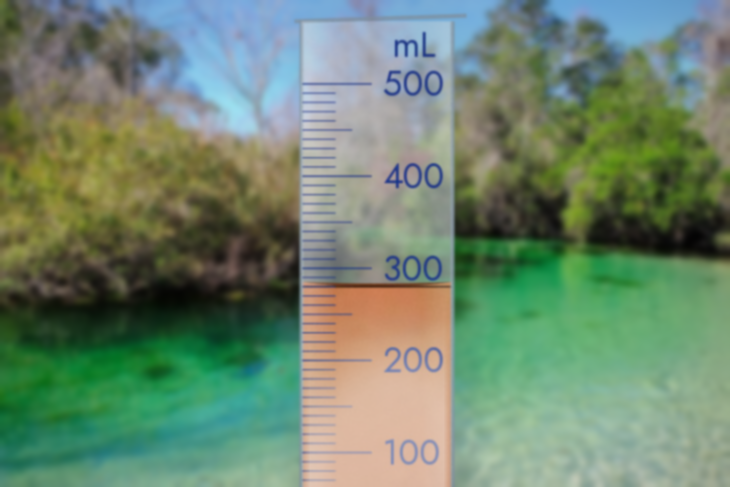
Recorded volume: 280
